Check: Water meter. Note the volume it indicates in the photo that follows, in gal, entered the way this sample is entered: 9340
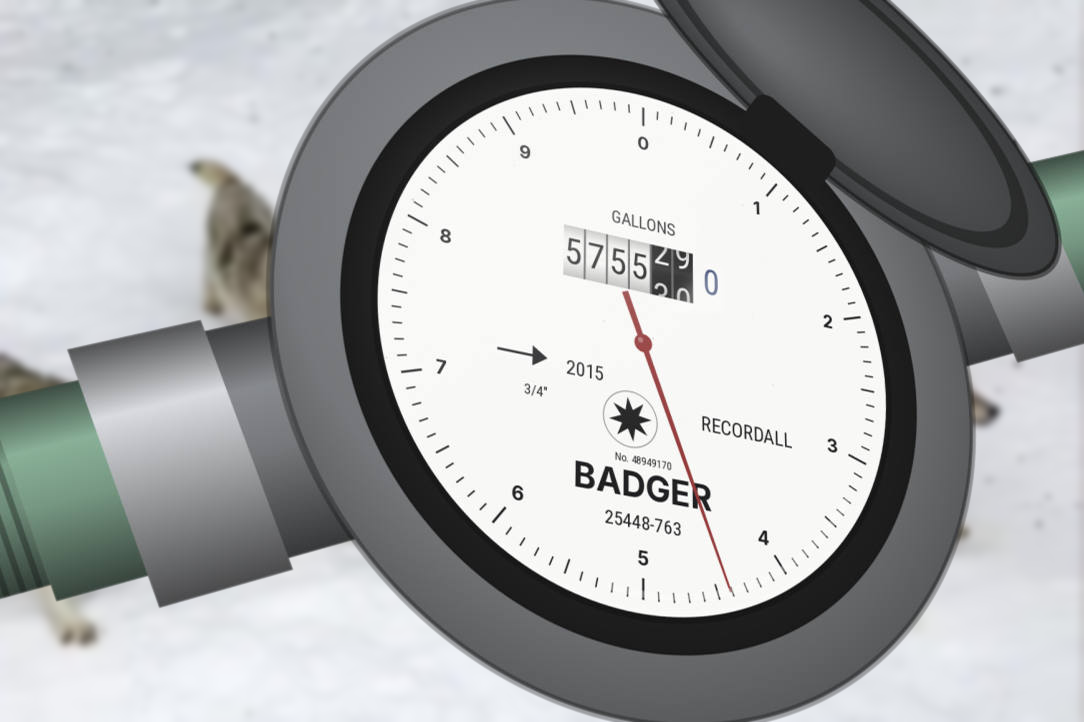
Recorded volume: 5755294.4
